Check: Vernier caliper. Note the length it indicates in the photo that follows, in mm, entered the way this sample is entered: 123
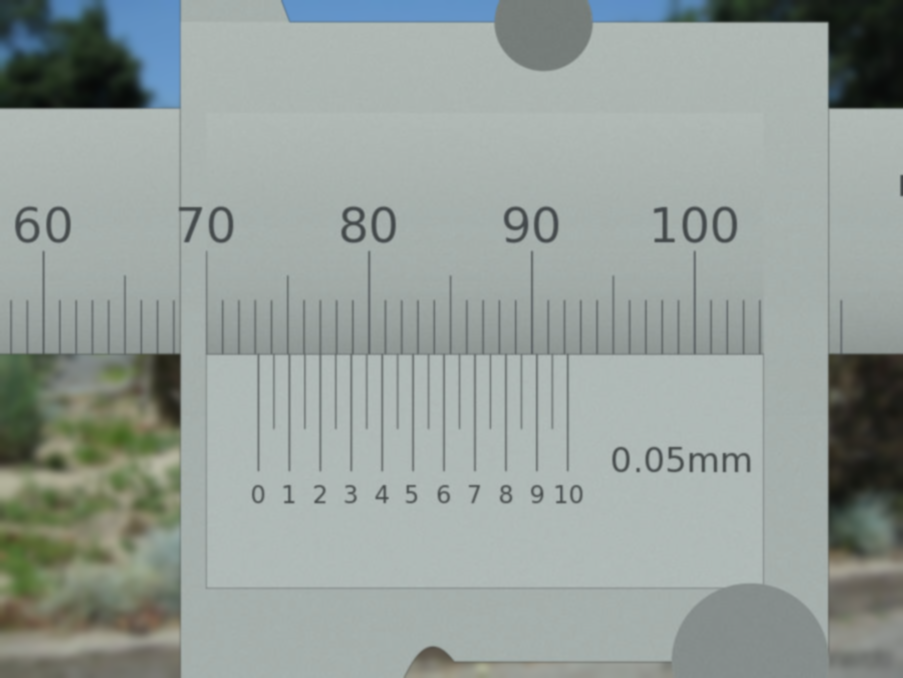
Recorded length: 73.2
